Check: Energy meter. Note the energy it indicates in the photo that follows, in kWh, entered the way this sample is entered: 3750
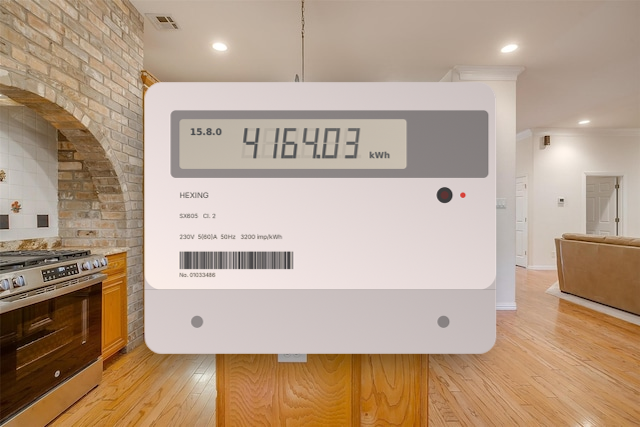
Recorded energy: 4164.03
